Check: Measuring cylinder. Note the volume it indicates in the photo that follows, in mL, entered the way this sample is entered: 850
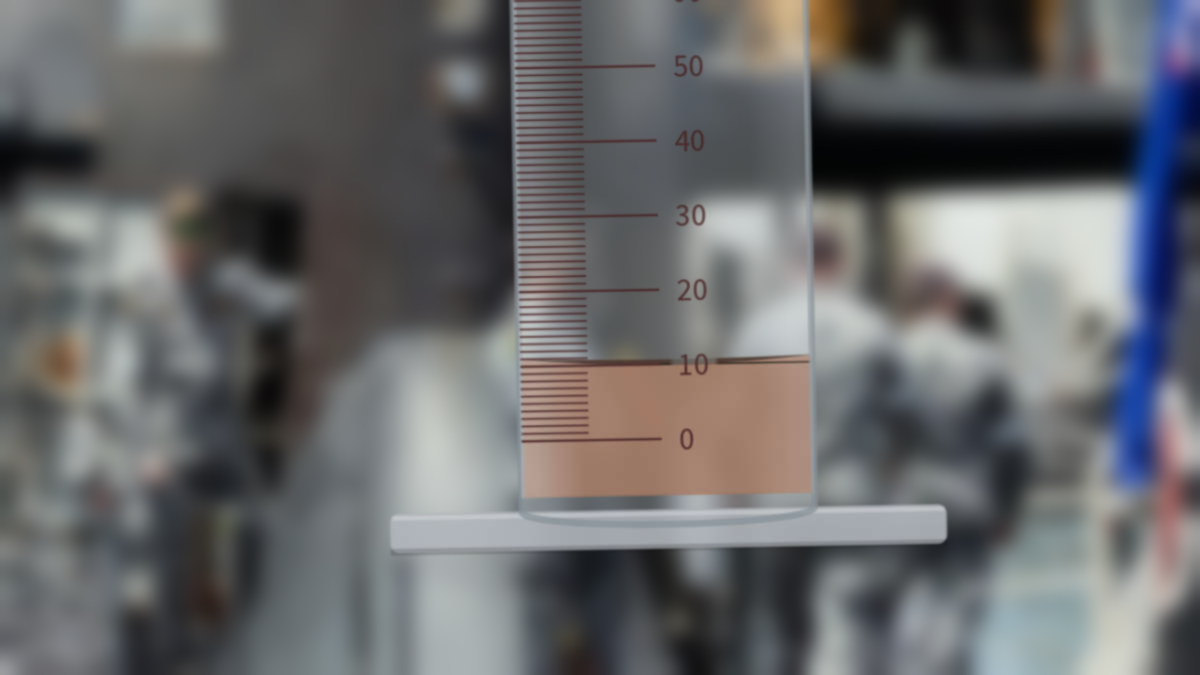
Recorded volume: 10
